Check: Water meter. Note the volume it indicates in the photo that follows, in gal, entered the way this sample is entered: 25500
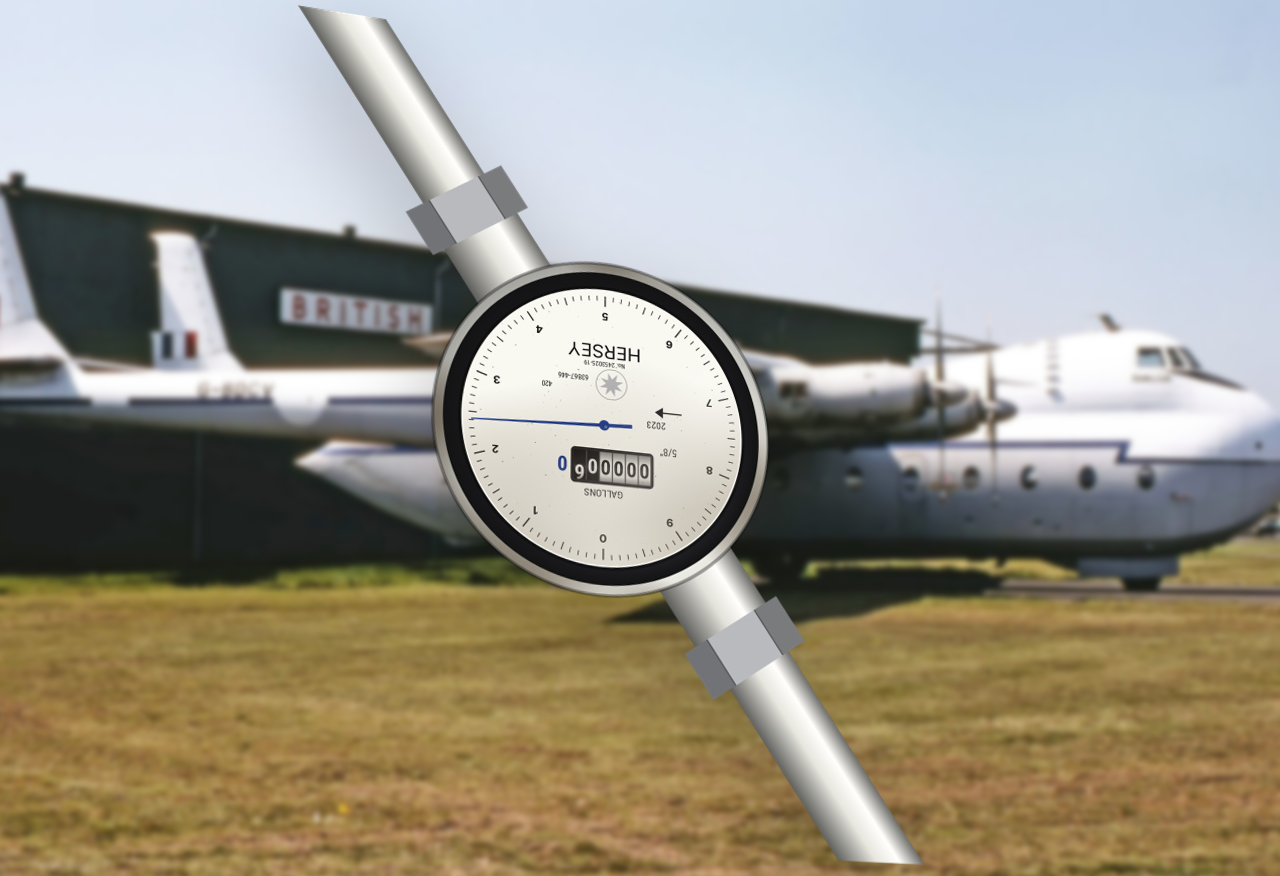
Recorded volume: 62.4
